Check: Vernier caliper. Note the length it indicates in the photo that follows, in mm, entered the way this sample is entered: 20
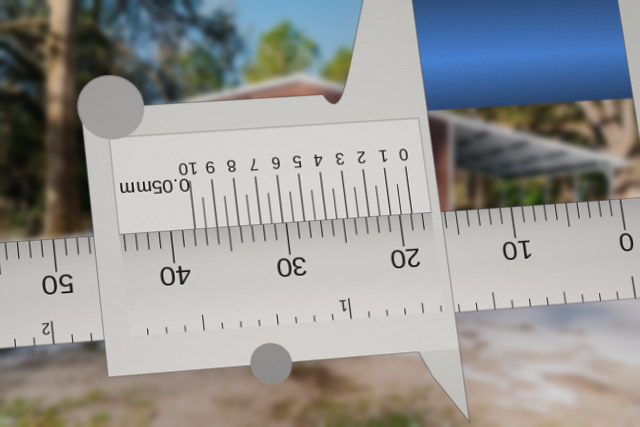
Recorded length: 18.9
